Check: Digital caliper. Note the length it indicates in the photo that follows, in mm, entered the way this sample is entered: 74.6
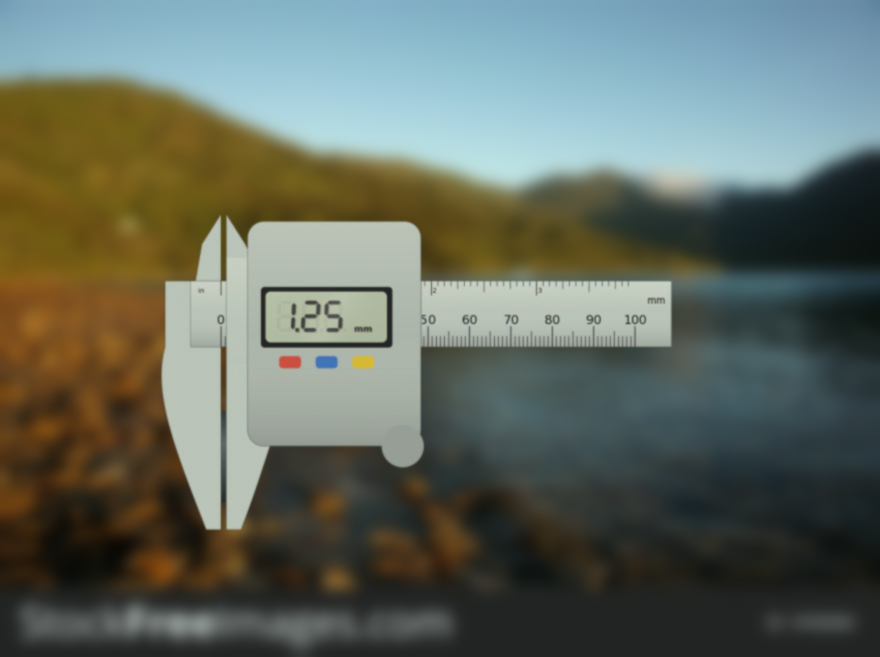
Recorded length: 1.25
